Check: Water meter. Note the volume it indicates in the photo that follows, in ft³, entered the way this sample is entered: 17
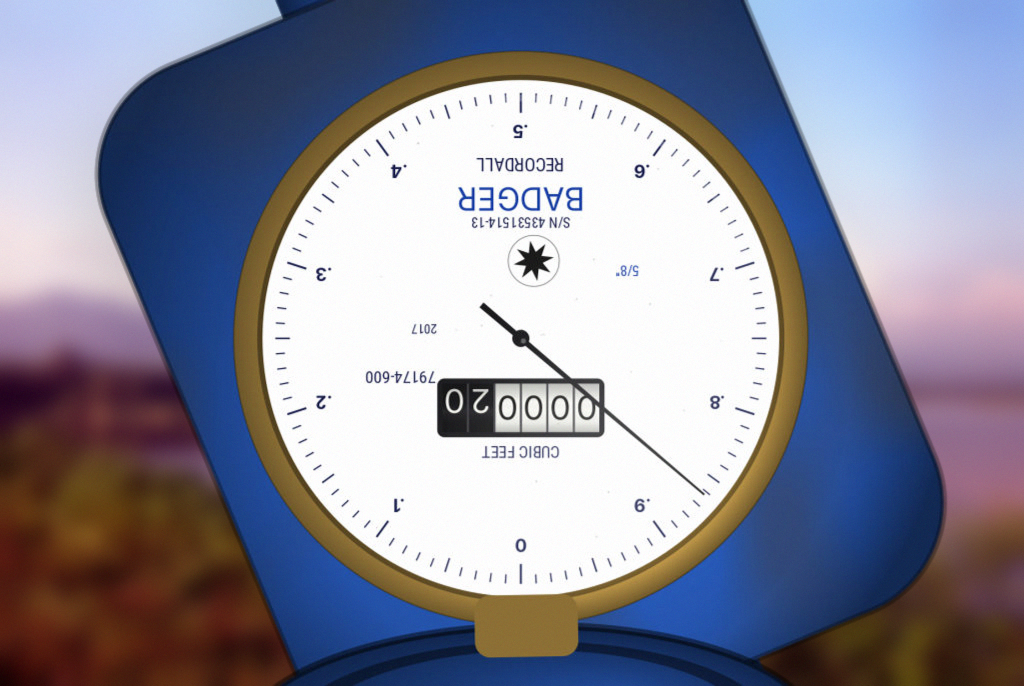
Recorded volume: 19.86
